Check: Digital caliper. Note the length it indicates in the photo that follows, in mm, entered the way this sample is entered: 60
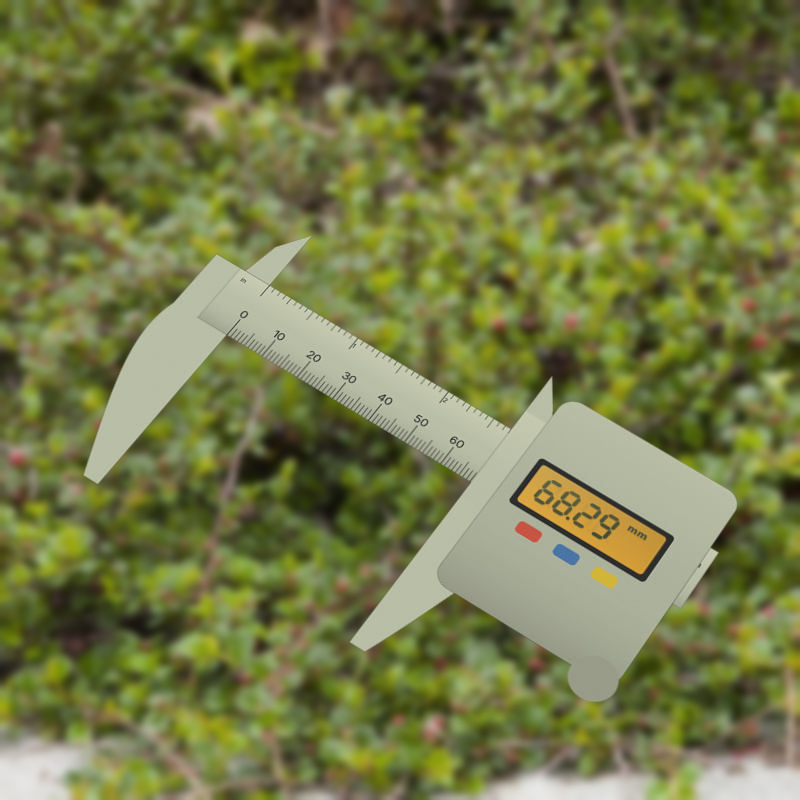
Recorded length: 68.29
